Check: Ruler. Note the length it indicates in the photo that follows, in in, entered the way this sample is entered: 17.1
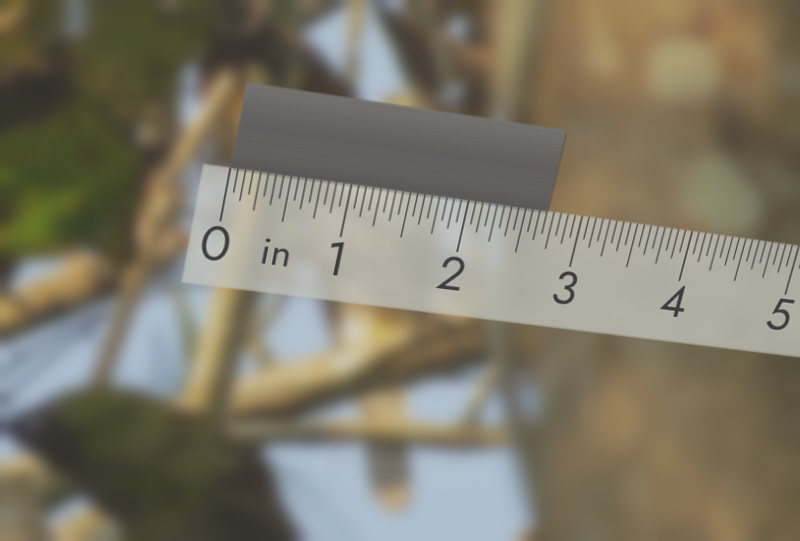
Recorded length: 2.6875
